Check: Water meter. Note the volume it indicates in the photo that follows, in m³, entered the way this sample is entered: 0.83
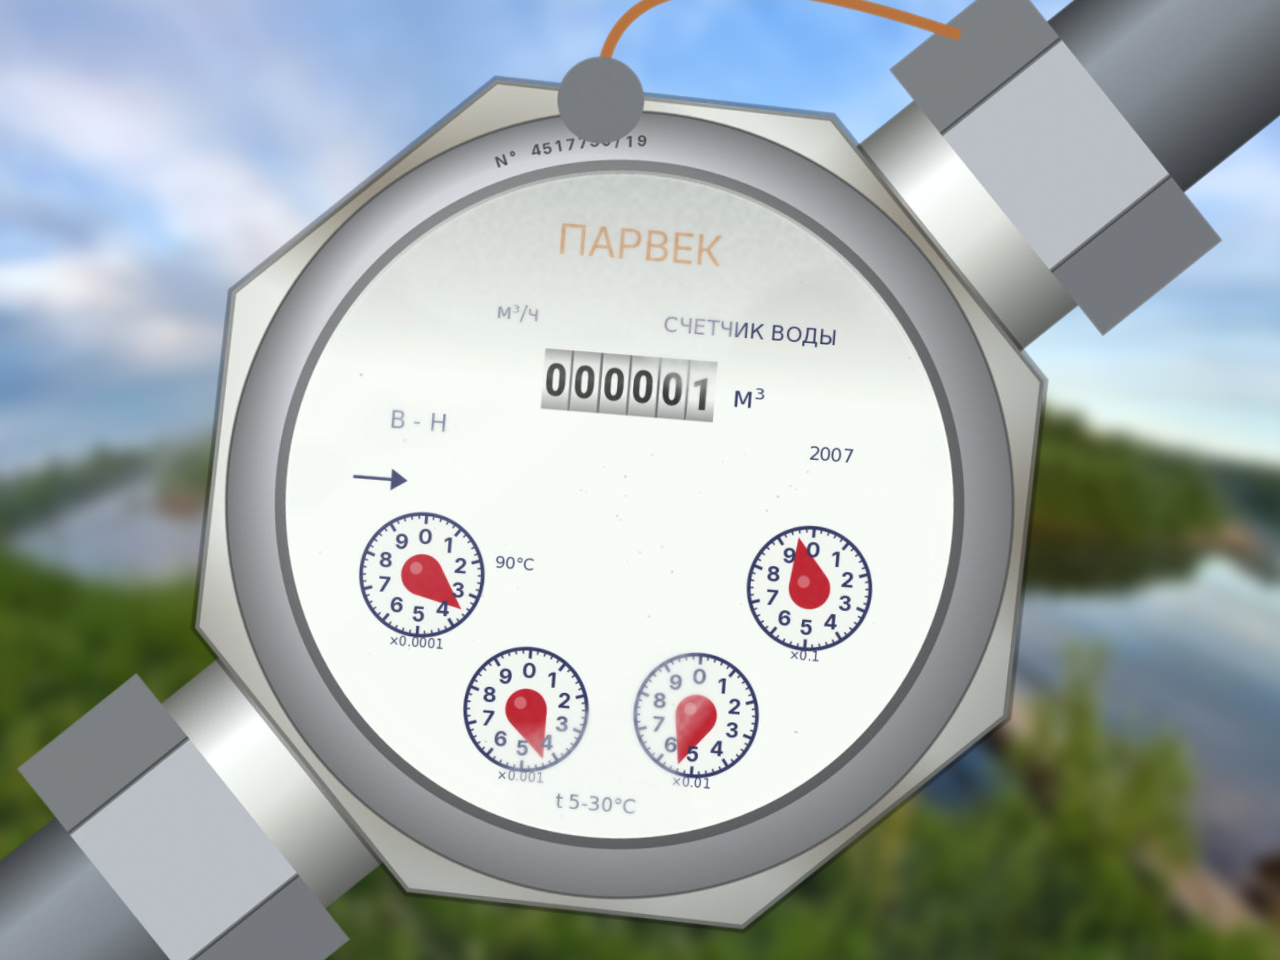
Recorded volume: 0.9543
